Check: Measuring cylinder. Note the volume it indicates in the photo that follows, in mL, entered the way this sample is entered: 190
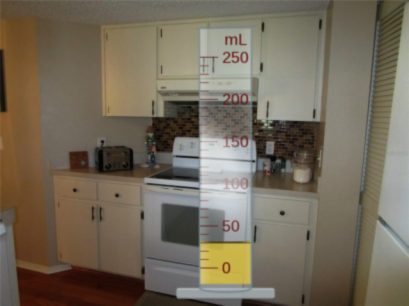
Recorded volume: 30
